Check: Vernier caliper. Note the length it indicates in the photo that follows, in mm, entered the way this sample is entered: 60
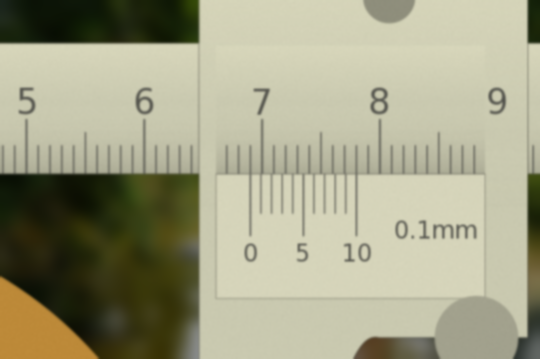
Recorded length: 69.0
